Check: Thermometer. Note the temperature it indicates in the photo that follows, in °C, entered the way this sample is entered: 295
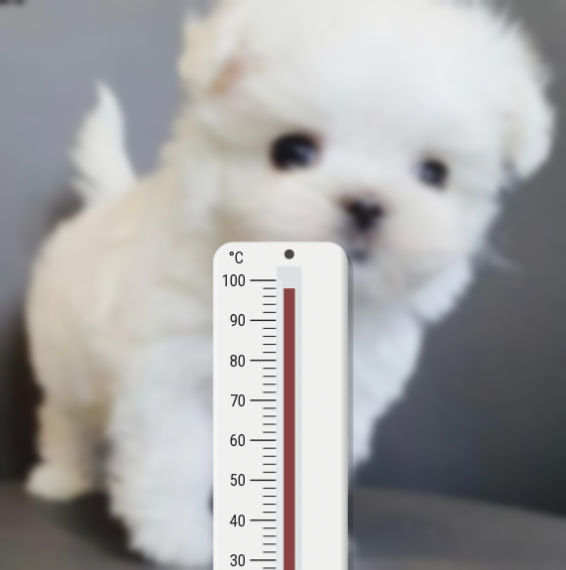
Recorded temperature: 98
